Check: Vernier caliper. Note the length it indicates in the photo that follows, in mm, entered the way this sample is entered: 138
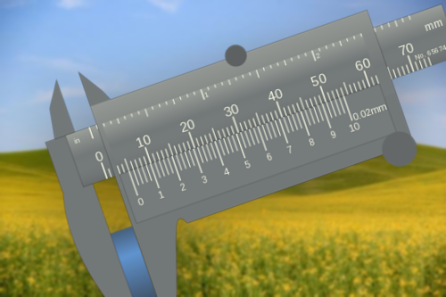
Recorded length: 5.0
